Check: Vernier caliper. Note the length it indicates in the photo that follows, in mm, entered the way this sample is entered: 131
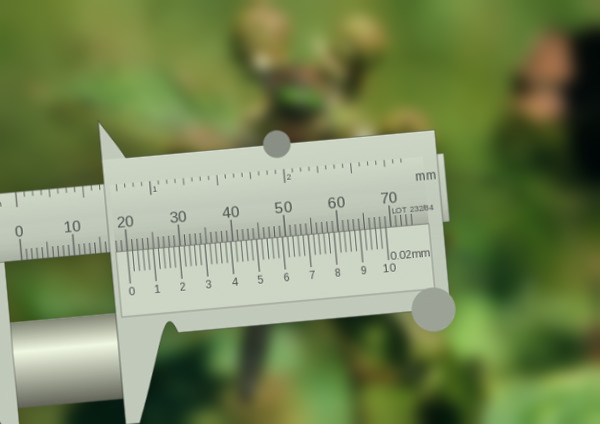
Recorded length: 20.0
